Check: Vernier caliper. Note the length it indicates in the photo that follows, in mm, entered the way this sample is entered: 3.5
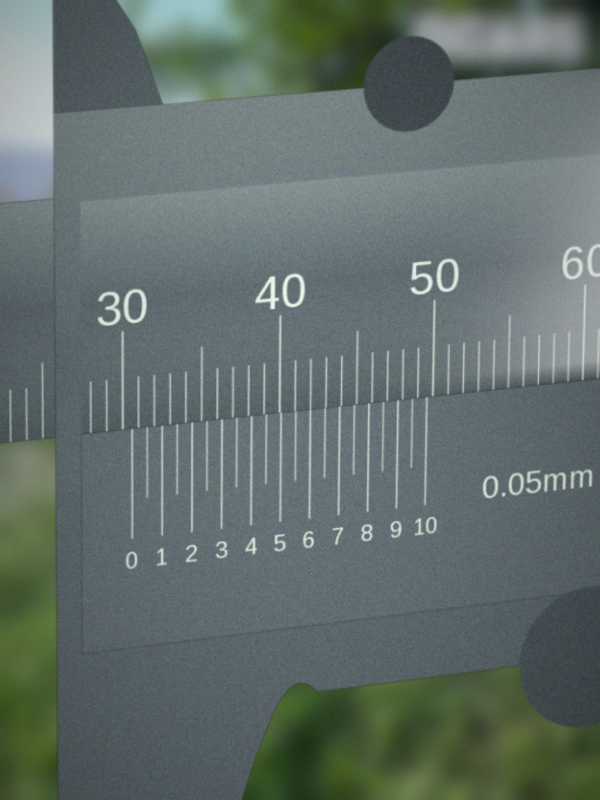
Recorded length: 30.6
